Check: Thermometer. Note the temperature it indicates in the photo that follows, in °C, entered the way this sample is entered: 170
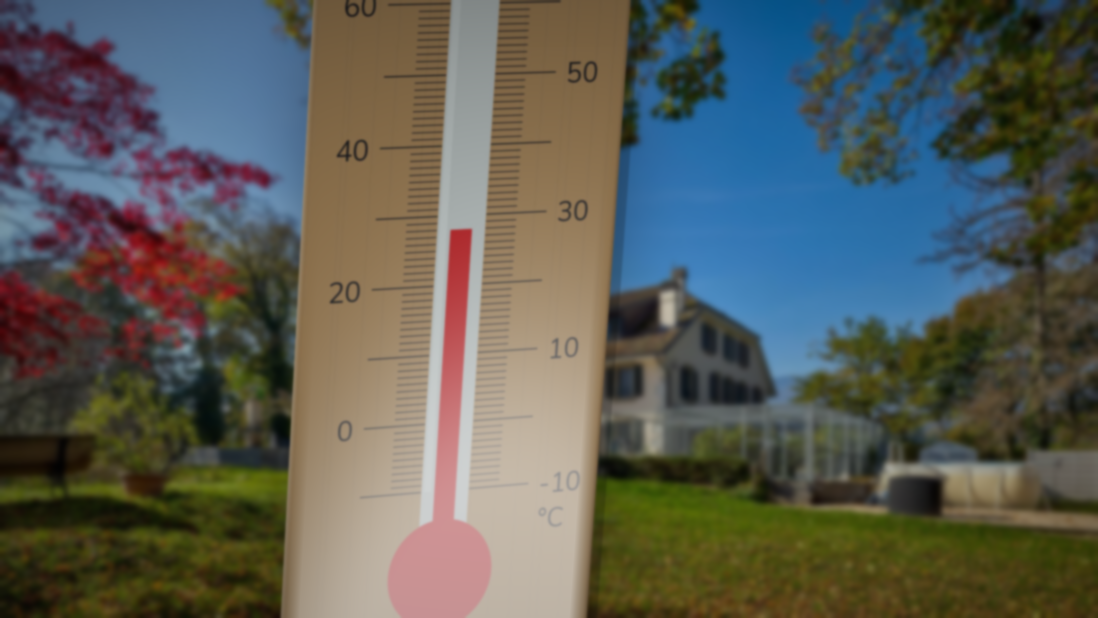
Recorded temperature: 28
